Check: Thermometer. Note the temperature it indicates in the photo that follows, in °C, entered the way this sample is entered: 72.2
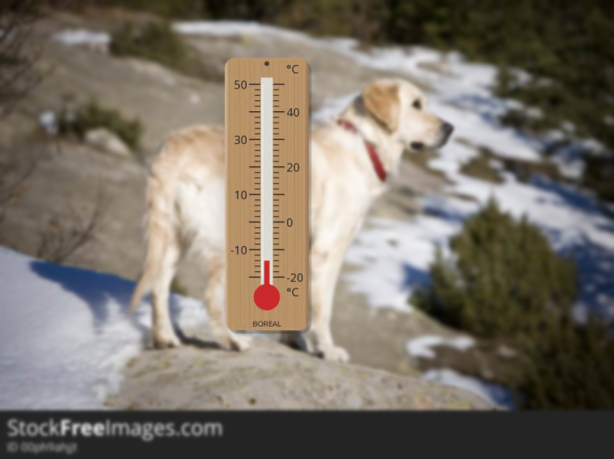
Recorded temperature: -14
